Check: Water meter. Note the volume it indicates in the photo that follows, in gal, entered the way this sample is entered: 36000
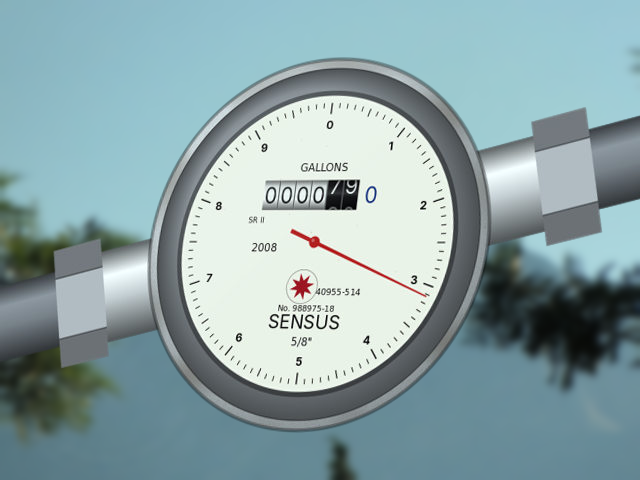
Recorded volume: 793.1
